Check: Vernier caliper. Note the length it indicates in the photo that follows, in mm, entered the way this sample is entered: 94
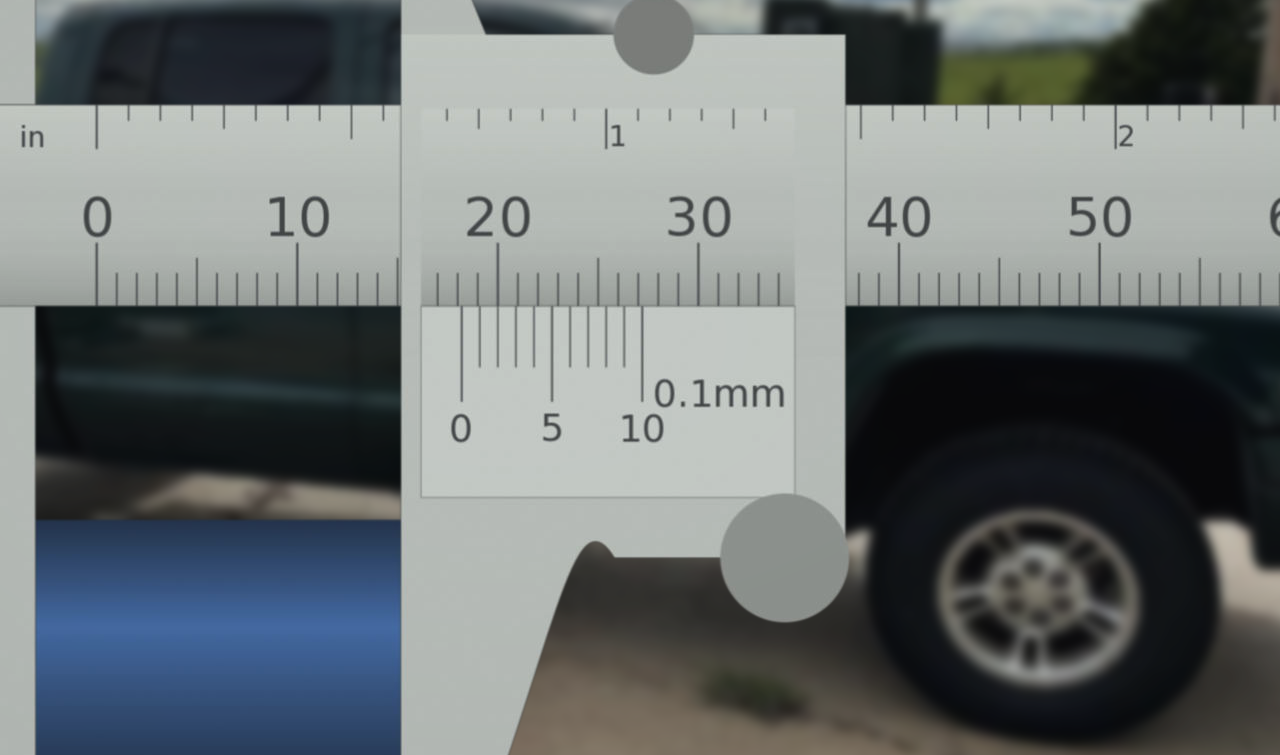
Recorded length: 18.2
